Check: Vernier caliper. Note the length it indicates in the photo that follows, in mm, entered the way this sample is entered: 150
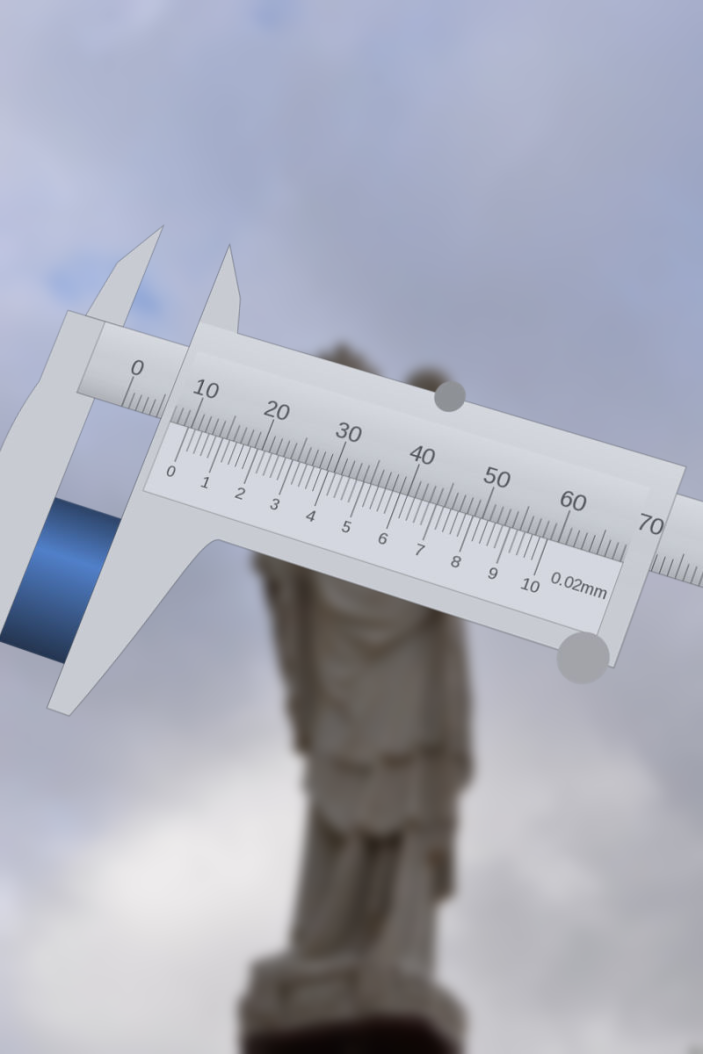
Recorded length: 9.6
